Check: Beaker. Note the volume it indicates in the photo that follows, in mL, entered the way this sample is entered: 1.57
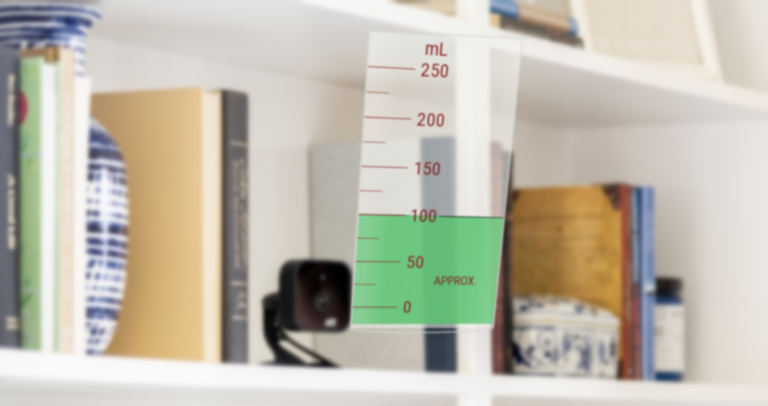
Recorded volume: 100
